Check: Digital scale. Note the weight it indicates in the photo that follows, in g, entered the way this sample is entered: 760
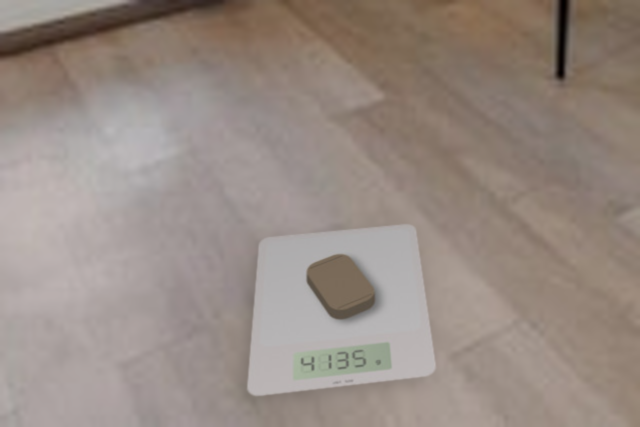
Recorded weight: 4135
